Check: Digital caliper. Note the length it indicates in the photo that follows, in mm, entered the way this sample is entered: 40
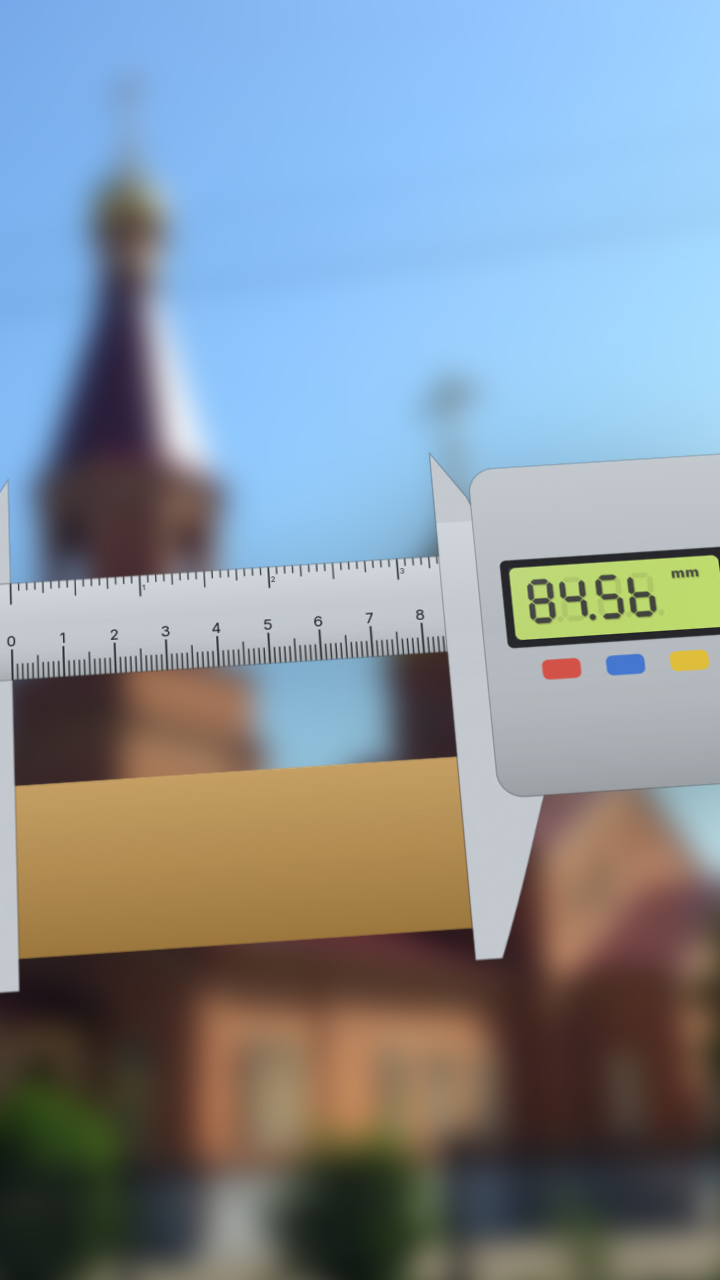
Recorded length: 84.56
